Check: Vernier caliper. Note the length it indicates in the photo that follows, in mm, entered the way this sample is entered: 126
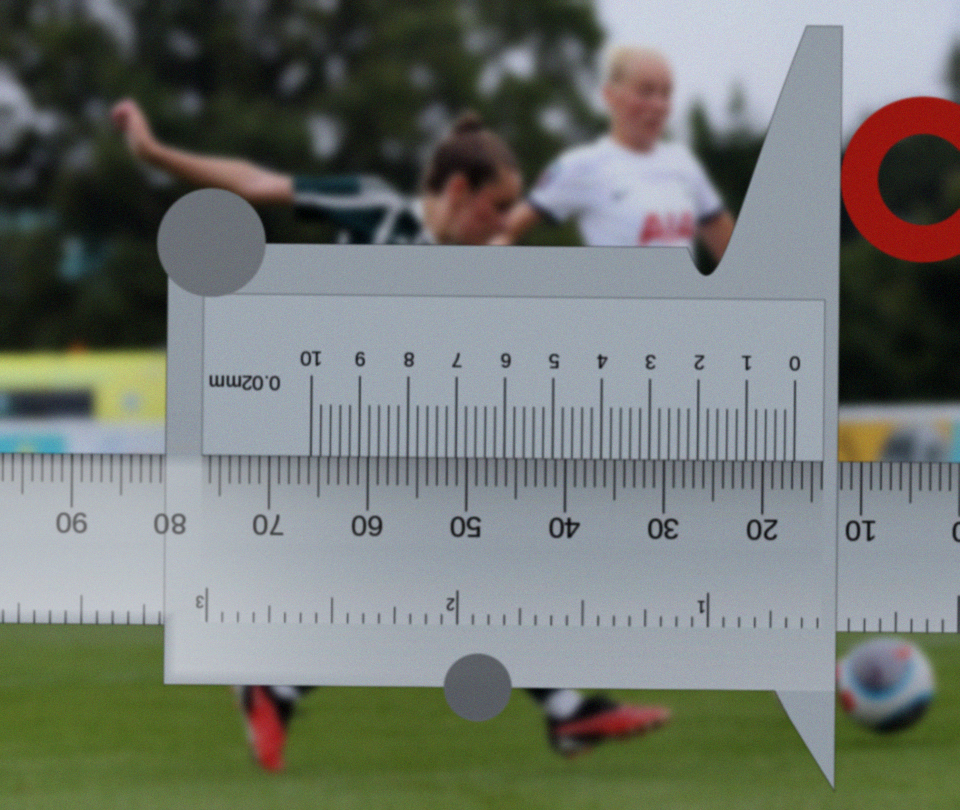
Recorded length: 16.8
